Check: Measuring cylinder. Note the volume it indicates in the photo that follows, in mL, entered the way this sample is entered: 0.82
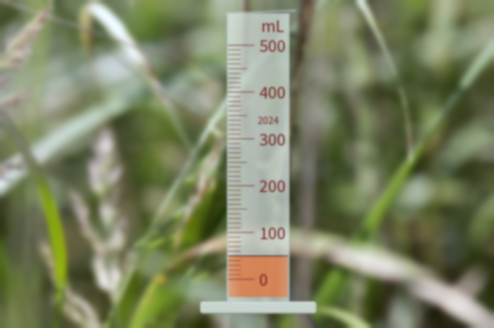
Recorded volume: 50
